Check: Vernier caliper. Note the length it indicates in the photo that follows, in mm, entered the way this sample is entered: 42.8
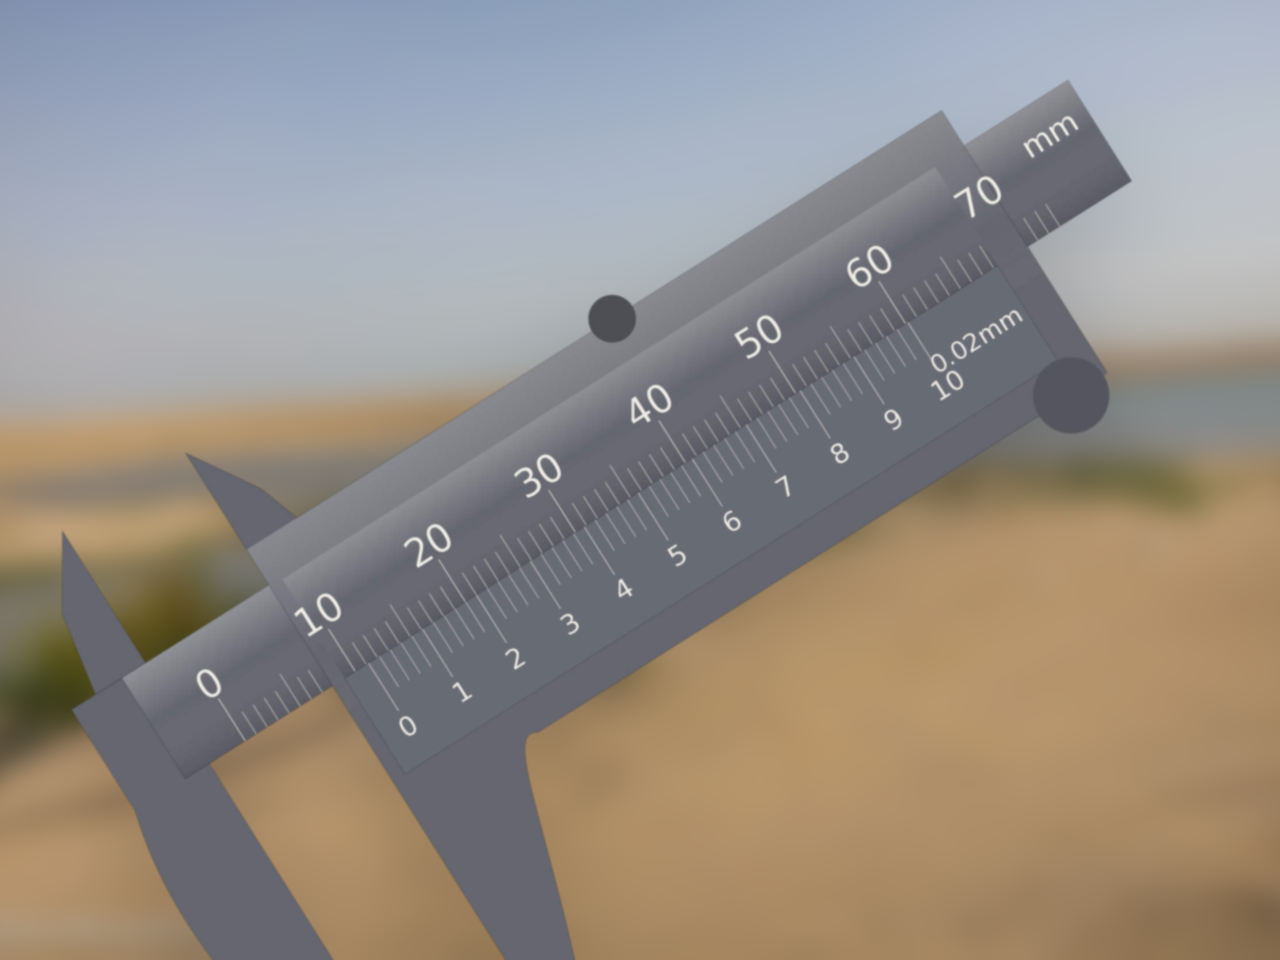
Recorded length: 11.2
